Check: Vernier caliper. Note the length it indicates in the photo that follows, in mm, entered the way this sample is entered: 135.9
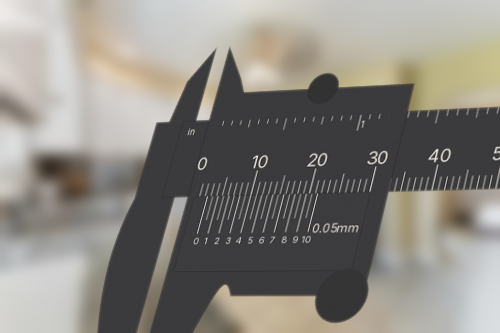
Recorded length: 2.4
